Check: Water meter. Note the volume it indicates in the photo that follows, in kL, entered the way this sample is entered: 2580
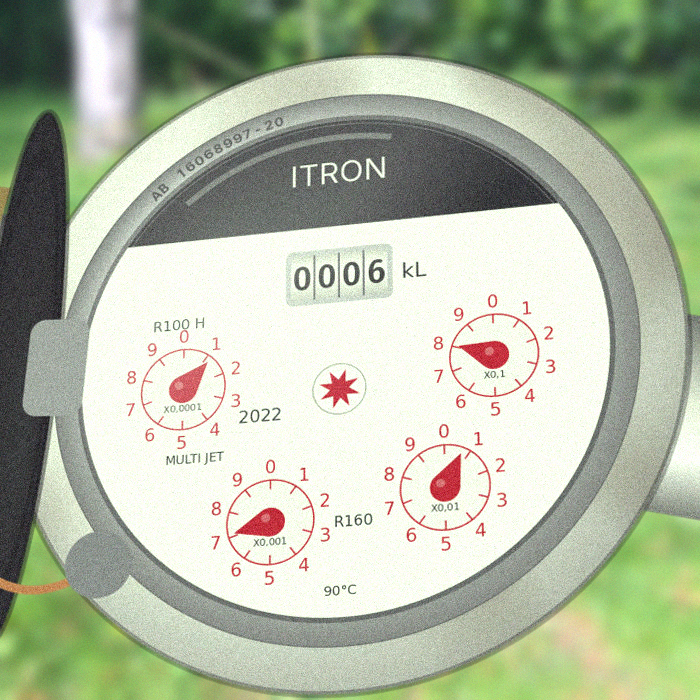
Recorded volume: 6.8071
